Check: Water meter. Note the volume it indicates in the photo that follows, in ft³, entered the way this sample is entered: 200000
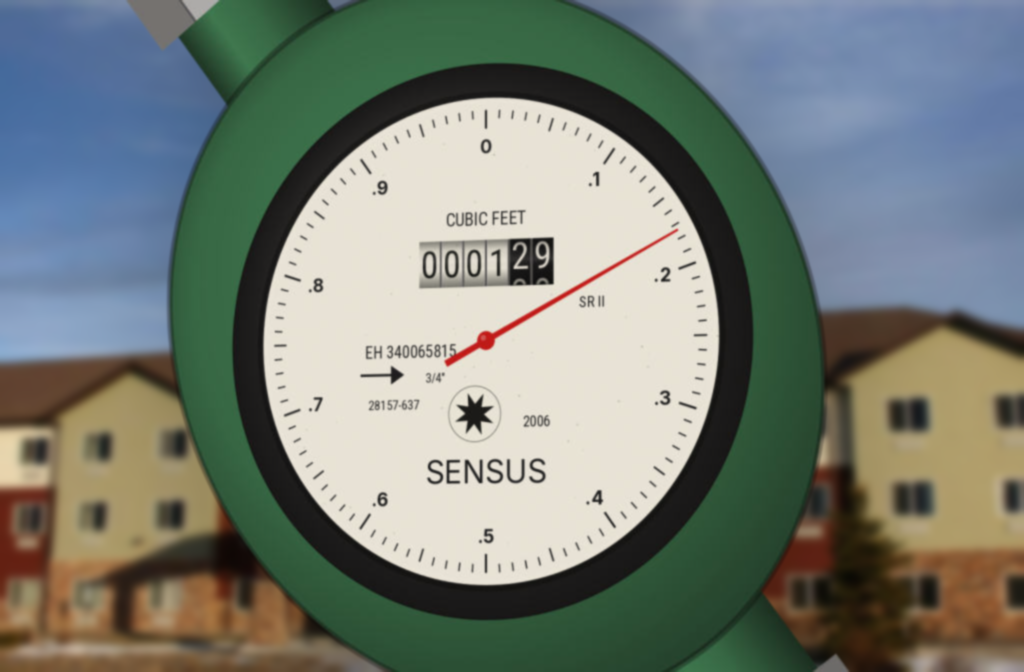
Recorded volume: 129.17
